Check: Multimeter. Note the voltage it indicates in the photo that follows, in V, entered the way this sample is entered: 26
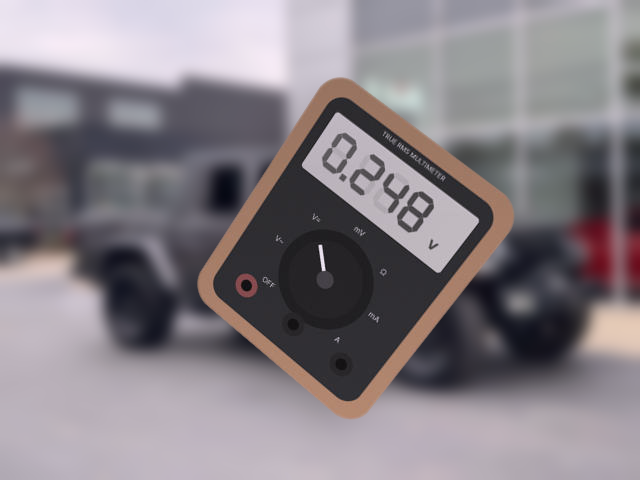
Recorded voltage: 0.248
